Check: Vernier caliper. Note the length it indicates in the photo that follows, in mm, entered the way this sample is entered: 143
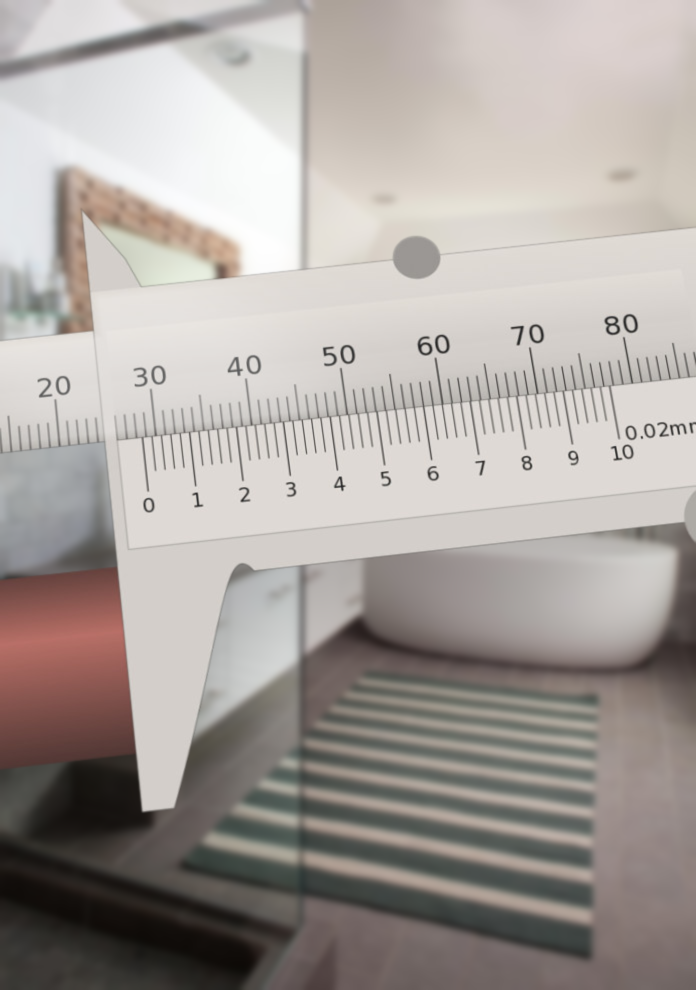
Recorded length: 28.6
